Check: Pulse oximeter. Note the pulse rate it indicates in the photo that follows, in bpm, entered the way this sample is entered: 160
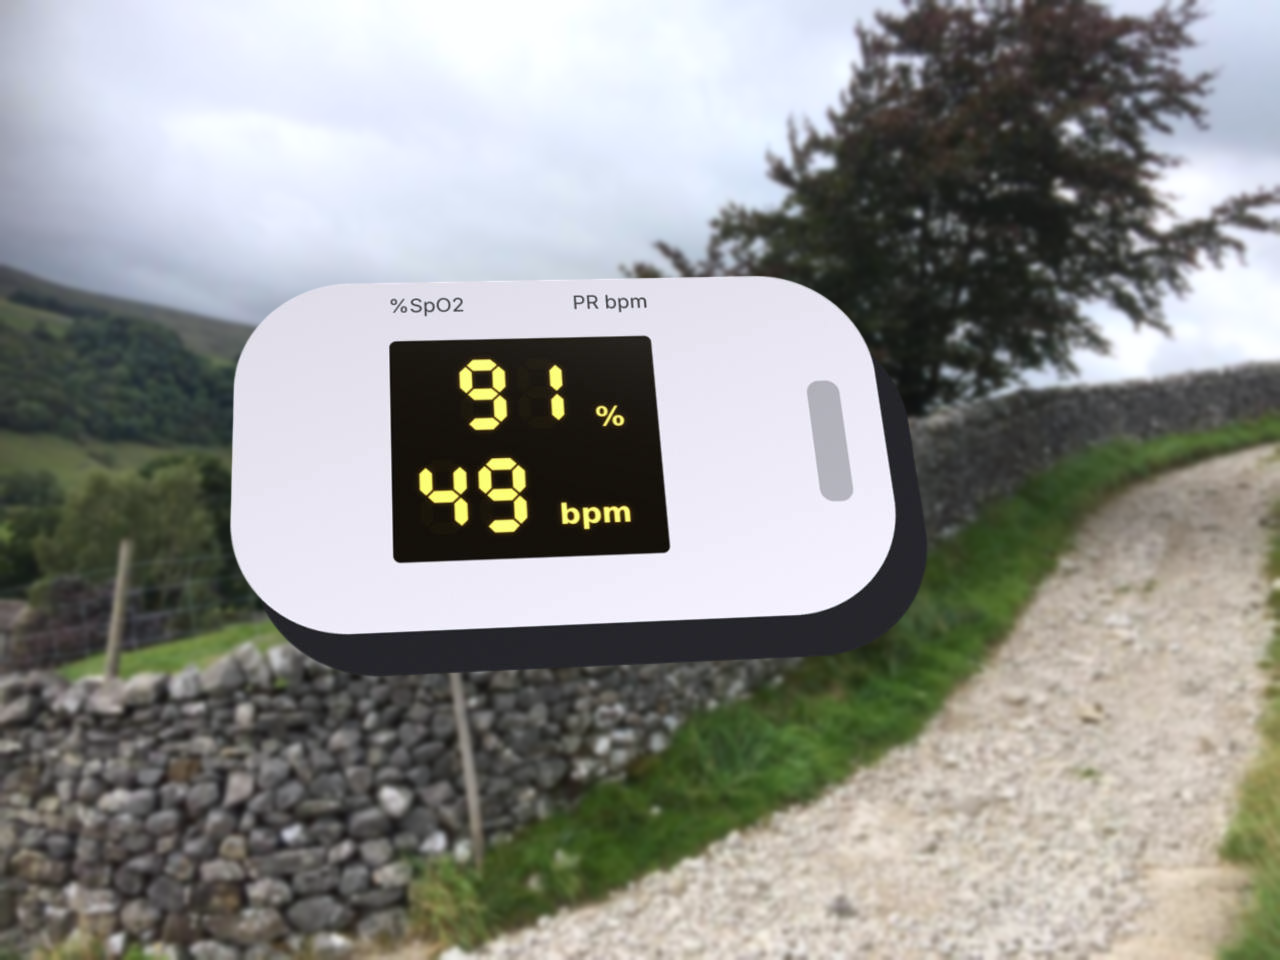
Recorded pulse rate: 49
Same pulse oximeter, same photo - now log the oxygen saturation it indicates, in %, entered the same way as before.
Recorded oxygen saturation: 91
